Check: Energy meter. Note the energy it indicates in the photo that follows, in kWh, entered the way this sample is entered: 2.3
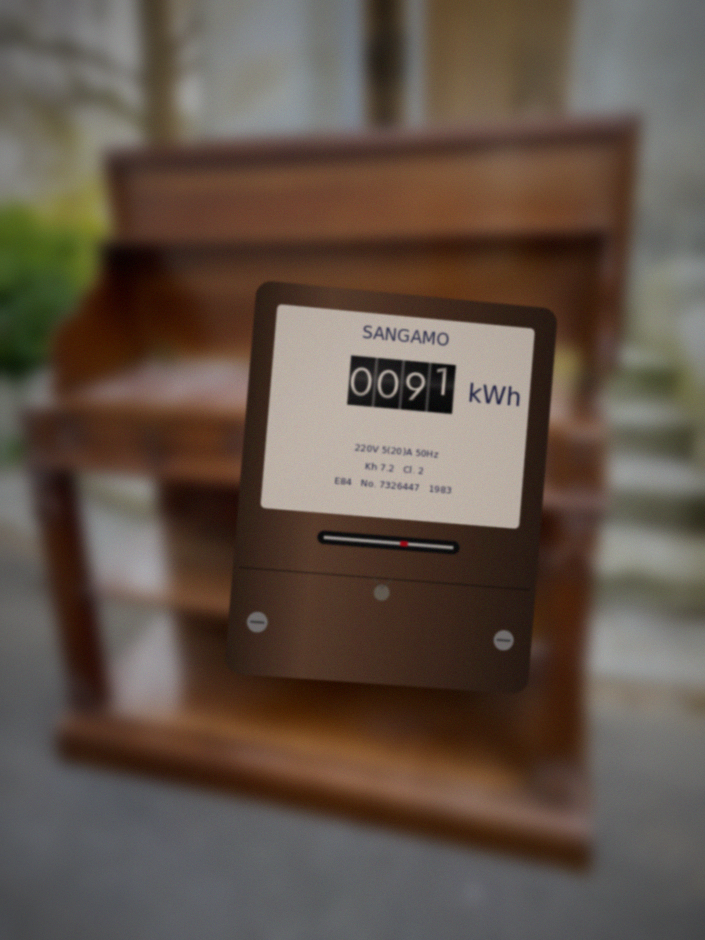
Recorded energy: 91
